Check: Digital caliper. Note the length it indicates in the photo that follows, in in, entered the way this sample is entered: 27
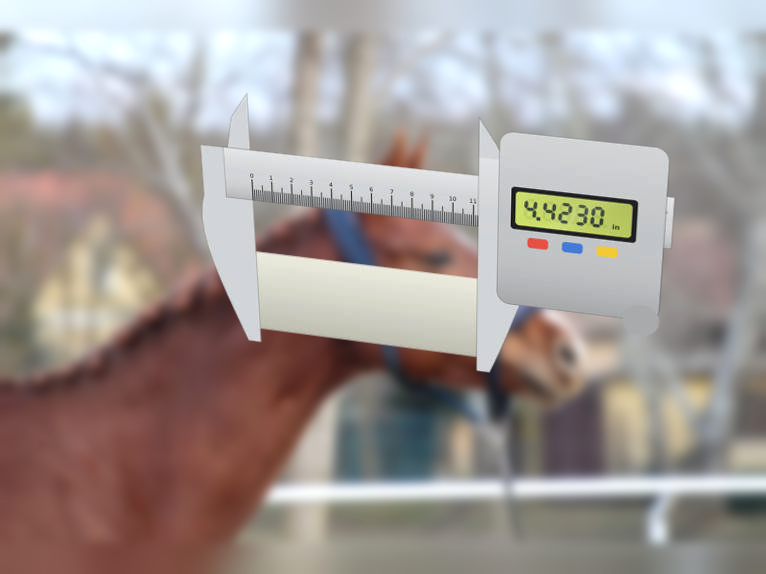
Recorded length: 4.4230
